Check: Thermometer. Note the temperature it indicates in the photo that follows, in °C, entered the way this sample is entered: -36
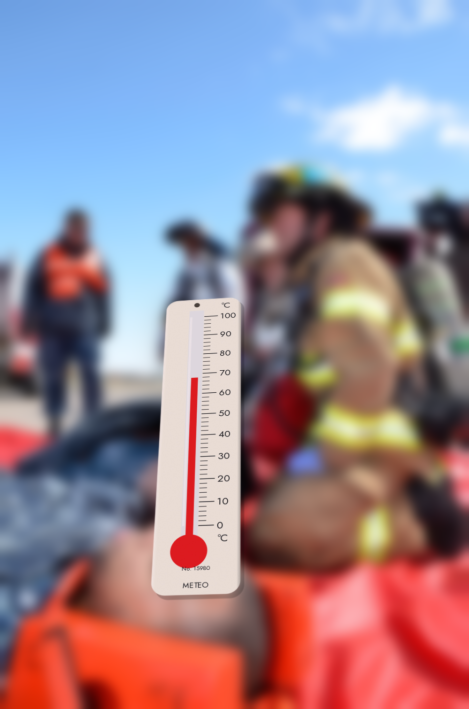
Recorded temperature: 68
